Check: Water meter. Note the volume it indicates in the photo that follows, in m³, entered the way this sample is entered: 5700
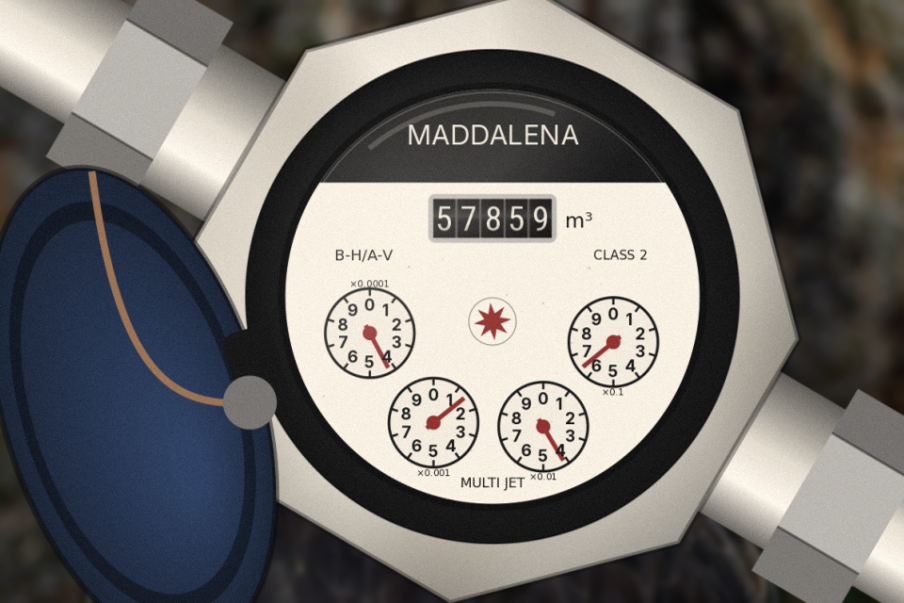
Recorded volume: 57859.6414
